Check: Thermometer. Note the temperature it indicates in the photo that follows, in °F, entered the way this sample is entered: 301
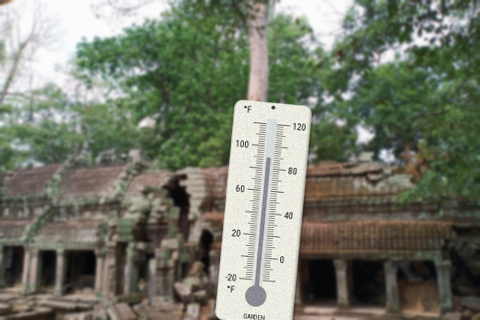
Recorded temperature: 90
